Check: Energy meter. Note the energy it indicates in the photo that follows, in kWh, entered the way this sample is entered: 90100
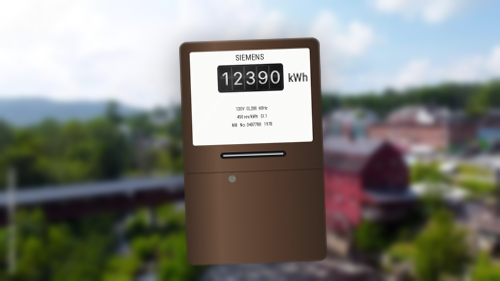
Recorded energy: 12390
